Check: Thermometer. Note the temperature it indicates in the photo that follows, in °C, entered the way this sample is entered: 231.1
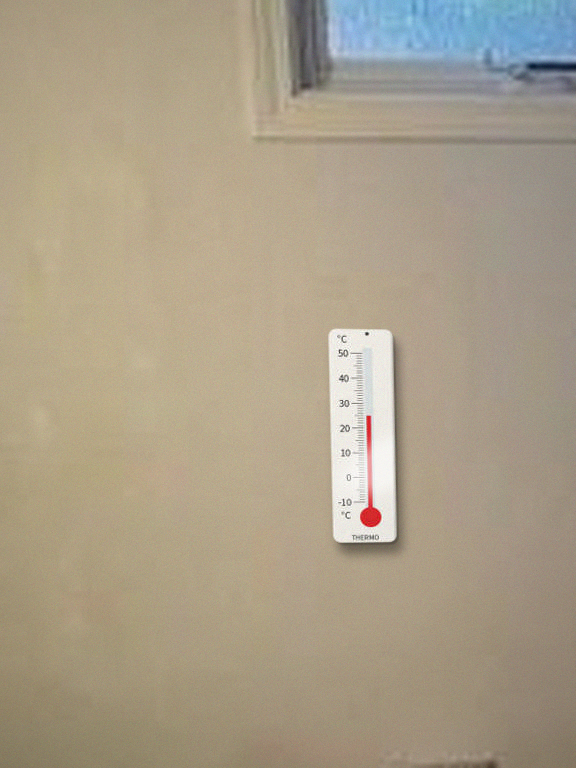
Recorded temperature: 25
